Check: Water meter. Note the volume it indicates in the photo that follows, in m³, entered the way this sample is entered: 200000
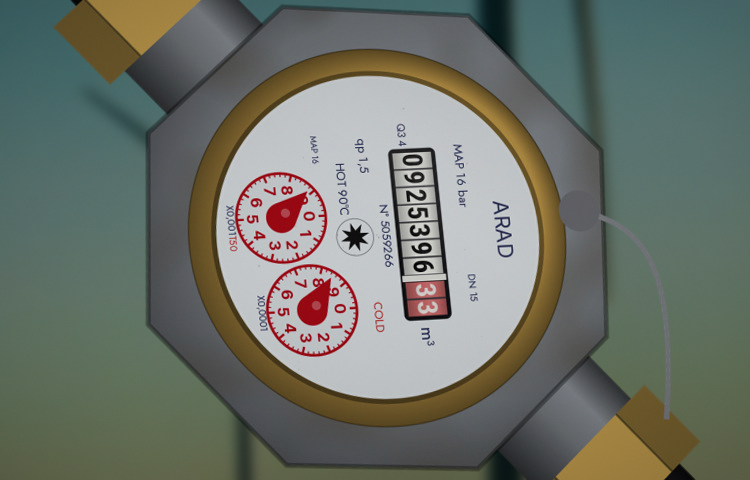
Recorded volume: 925396.3388
